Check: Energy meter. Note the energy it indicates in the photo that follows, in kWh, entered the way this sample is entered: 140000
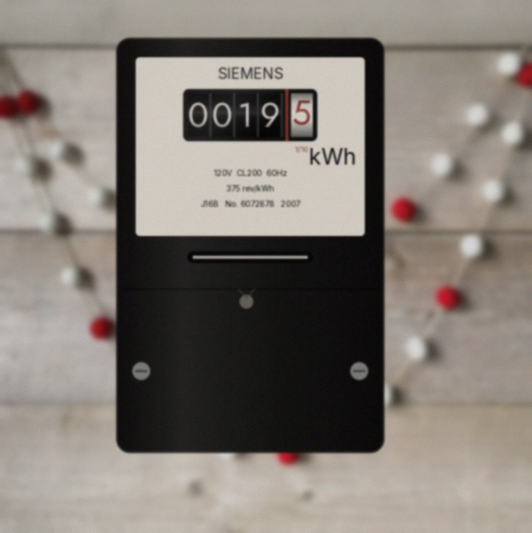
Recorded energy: 19.5
